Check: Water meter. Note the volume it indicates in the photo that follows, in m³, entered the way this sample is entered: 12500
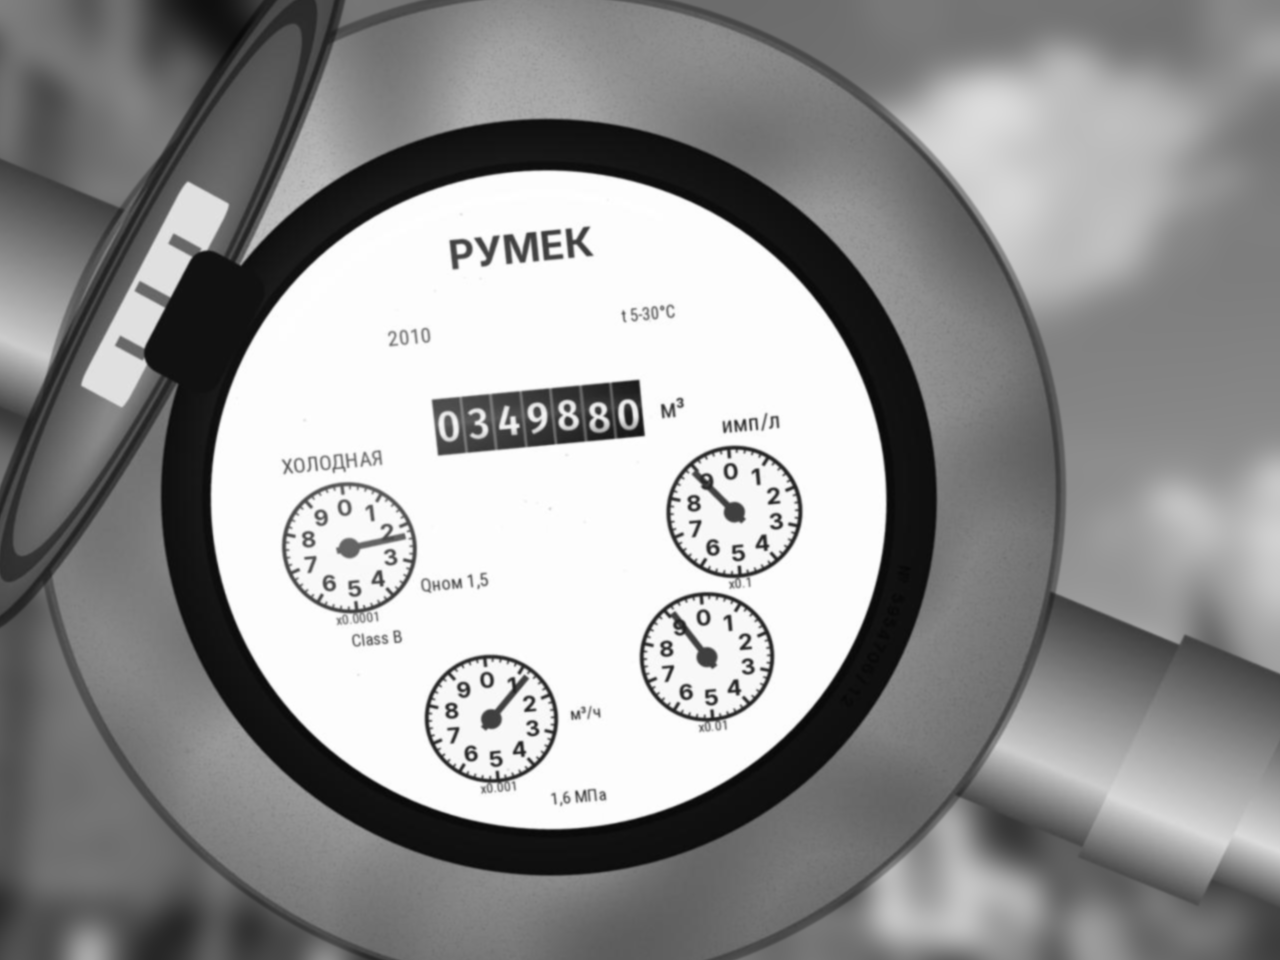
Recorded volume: 349879.8912
